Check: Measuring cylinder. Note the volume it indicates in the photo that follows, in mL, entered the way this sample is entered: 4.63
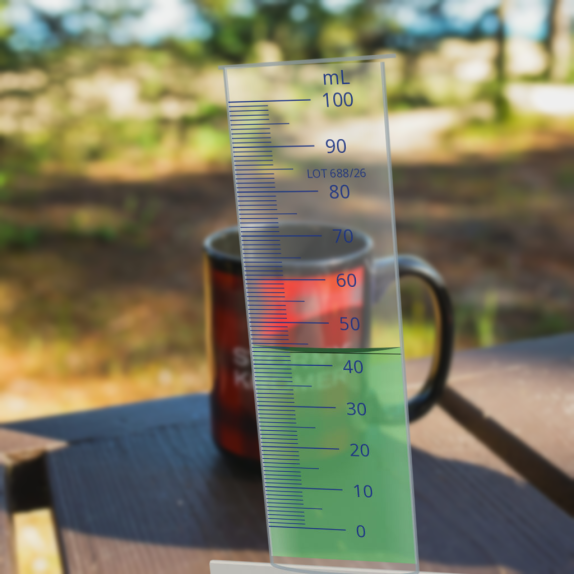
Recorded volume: 43
